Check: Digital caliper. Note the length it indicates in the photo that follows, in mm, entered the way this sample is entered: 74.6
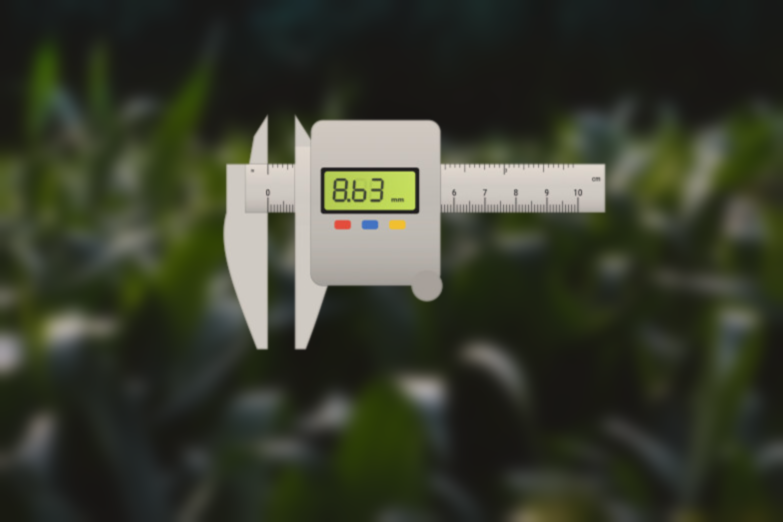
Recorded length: 8.63
